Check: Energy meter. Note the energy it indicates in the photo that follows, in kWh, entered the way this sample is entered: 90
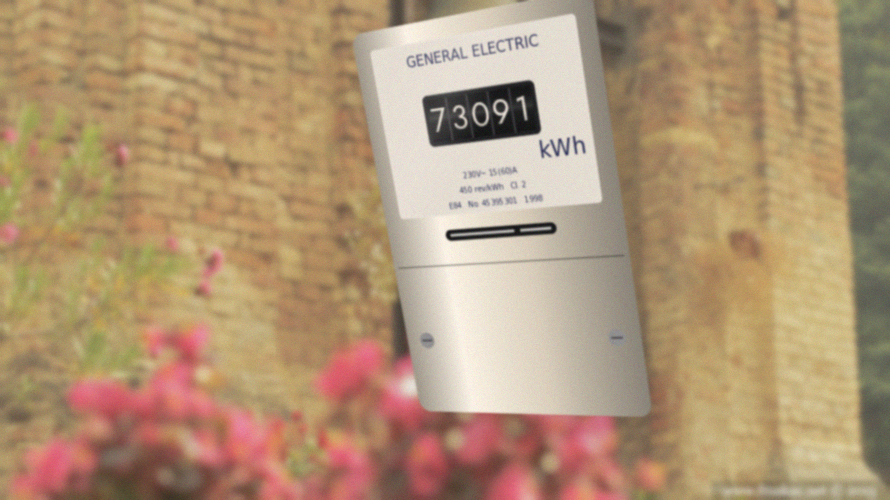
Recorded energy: 73091
